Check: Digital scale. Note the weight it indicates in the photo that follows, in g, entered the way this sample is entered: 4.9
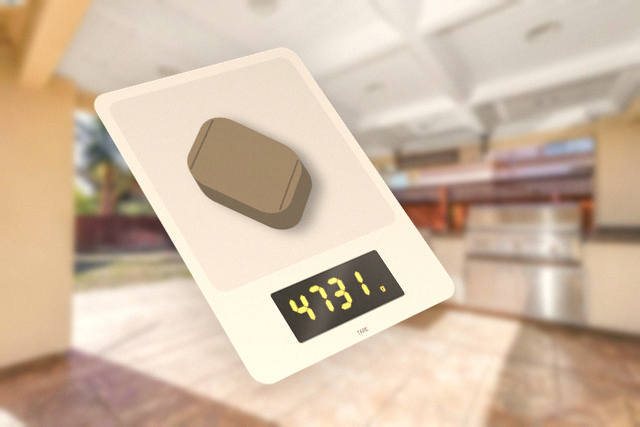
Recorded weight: 4731
